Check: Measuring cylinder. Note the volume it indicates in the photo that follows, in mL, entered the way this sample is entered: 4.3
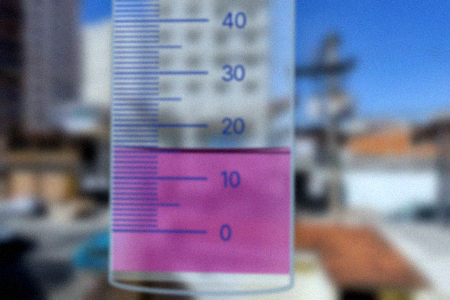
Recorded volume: 15
